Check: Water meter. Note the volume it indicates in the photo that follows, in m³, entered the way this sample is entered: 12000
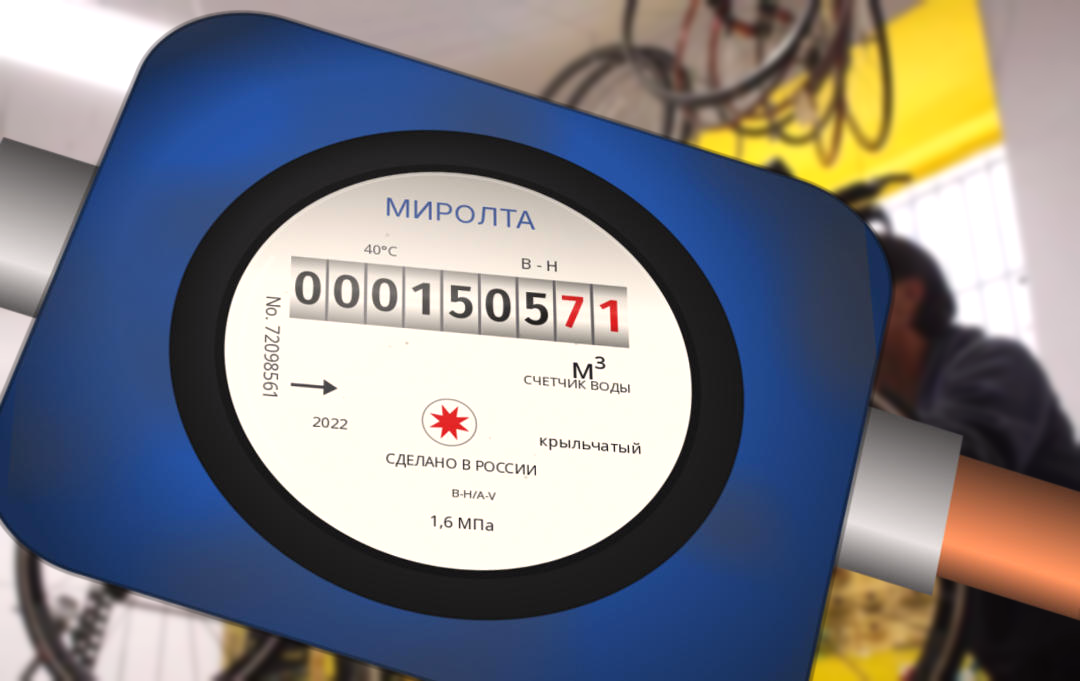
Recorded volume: 1505.71
